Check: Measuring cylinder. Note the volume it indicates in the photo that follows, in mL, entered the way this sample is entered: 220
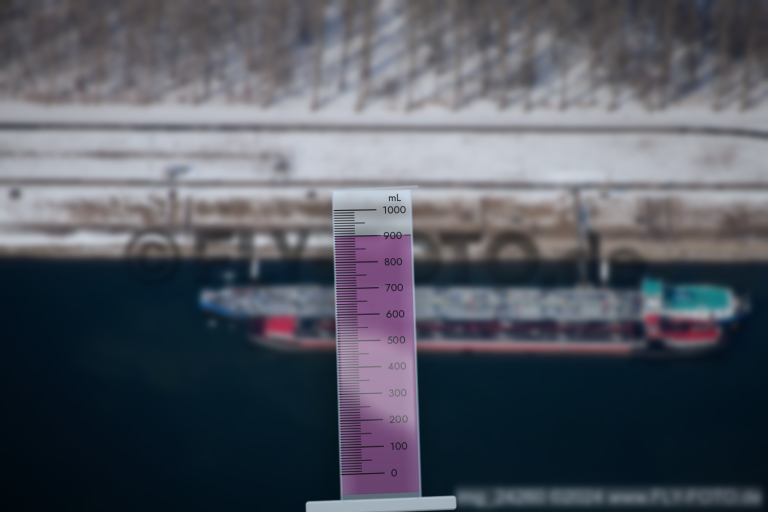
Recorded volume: 900
